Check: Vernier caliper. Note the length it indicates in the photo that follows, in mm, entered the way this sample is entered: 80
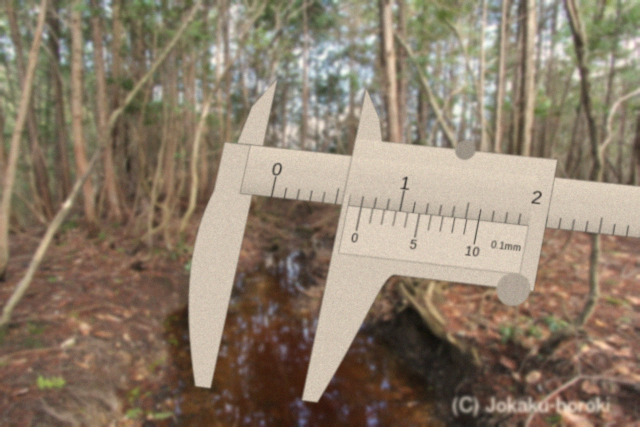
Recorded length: 7.0
